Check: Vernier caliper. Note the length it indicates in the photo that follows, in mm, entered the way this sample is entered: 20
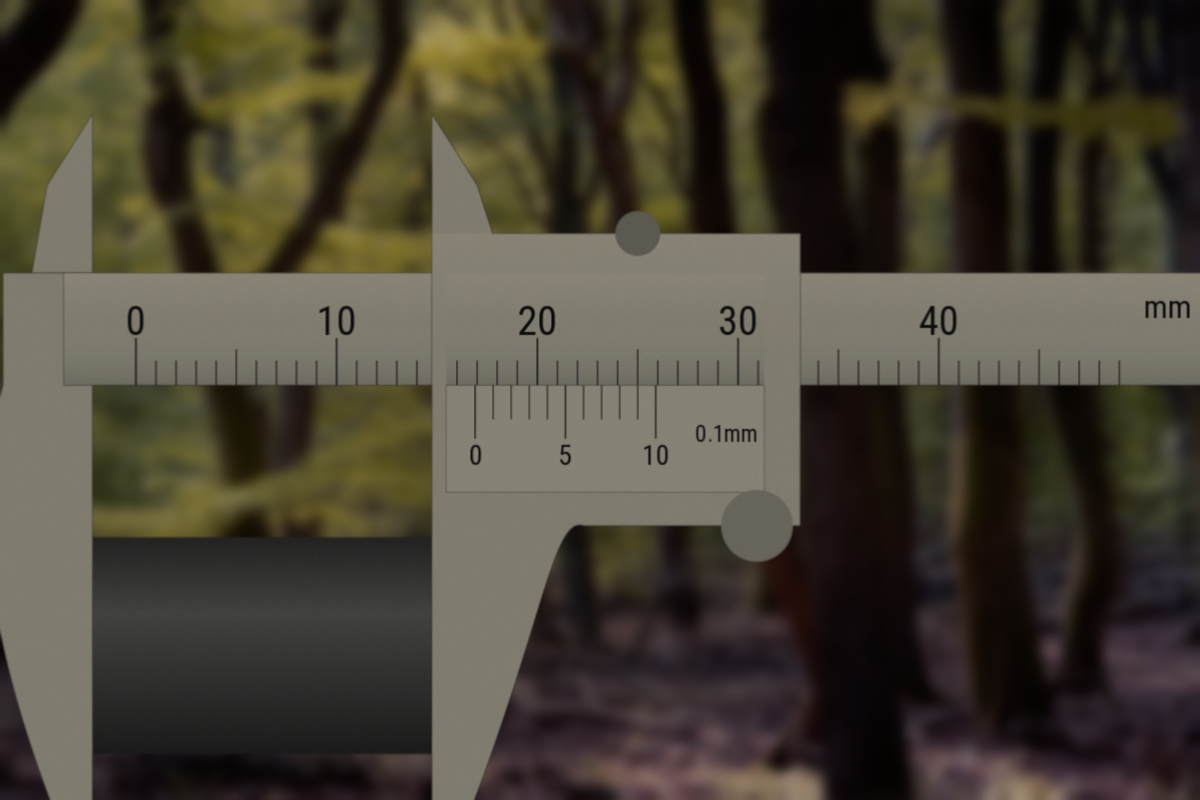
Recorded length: 16.9
